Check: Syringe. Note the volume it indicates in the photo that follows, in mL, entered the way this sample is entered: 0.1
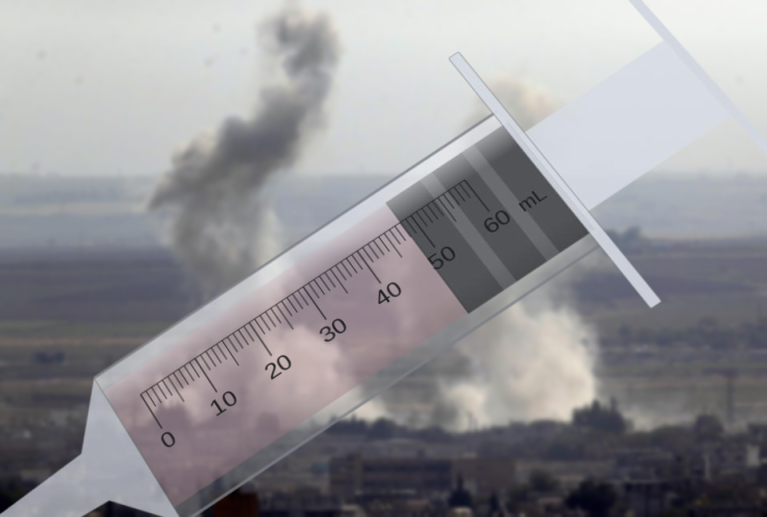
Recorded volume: 48
